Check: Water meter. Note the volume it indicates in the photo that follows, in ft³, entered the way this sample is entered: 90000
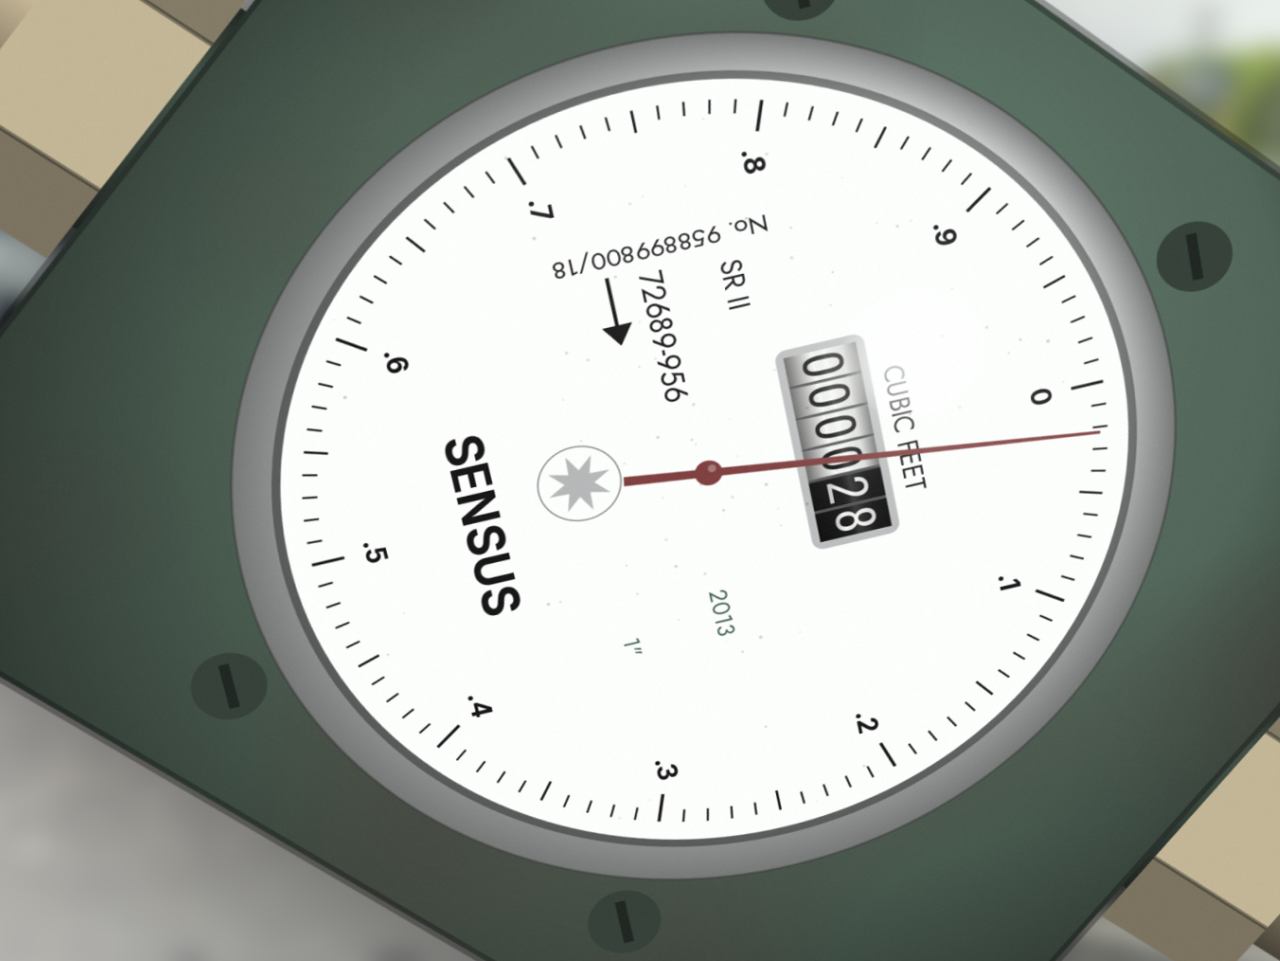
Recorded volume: 28.02
